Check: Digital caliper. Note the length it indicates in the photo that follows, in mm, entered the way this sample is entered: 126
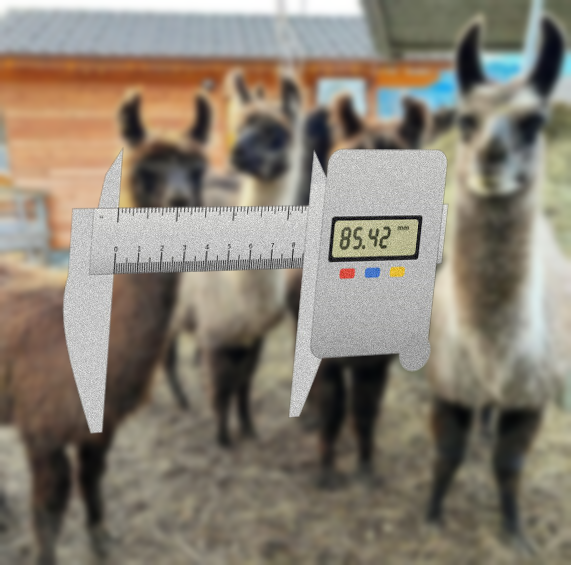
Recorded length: 85.42
